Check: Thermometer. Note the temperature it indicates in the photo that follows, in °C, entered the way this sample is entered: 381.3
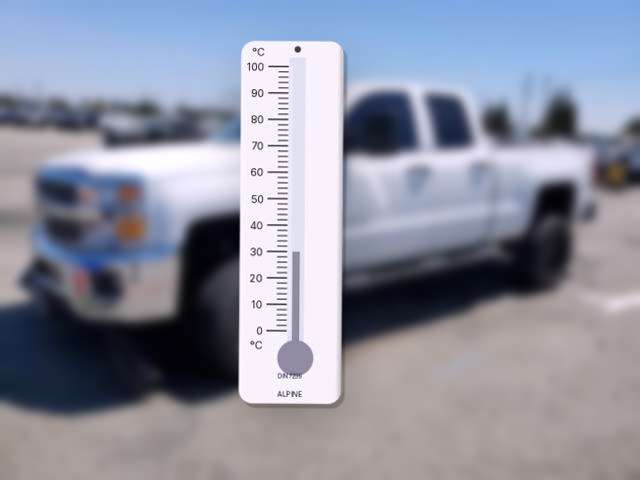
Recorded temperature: 30
